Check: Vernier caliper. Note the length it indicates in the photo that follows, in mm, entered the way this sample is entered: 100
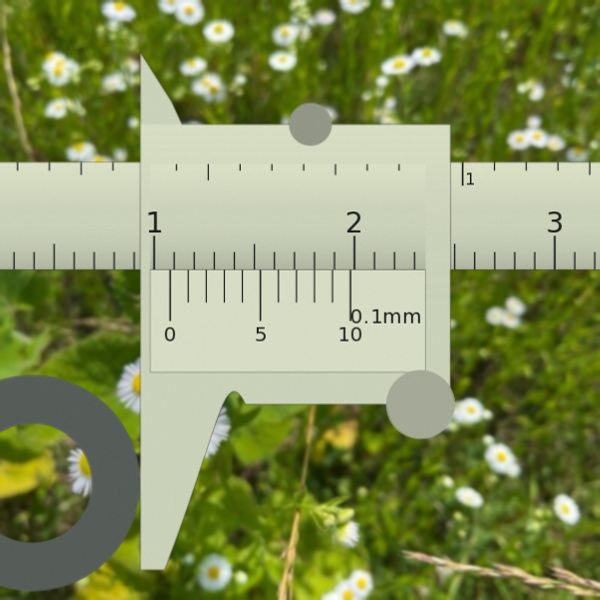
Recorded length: 10.8
